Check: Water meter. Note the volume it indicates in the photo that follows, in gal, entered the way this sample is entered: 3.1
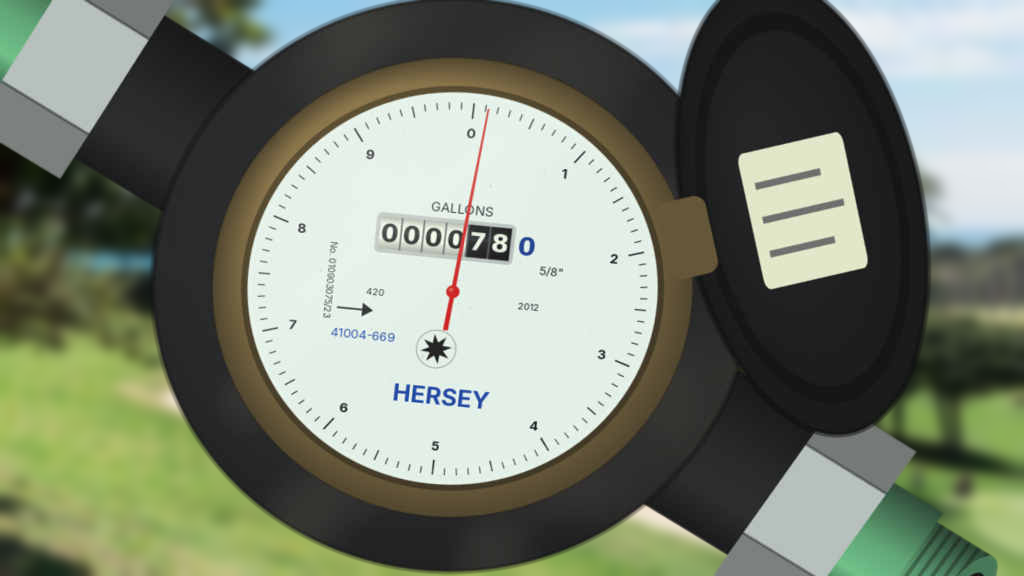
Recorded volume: 780.1
